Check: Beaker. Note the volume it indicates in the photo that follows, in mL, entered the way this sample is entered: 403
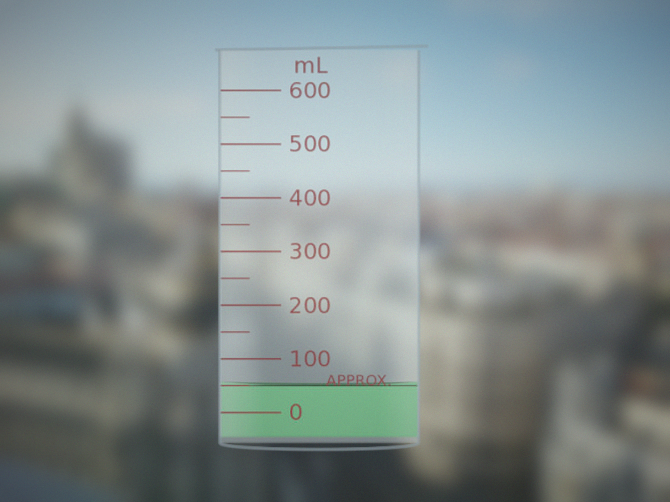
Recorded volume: 50
